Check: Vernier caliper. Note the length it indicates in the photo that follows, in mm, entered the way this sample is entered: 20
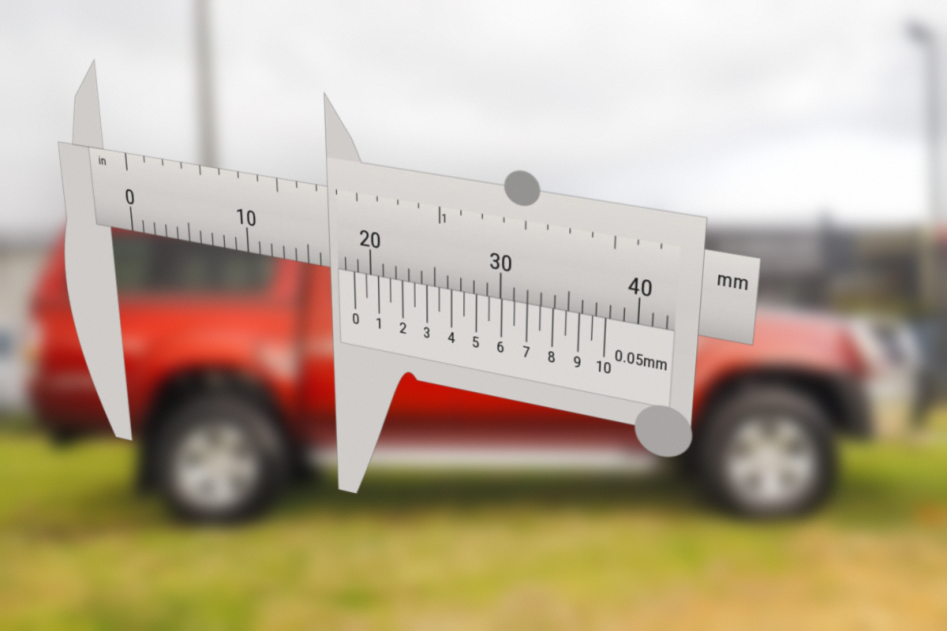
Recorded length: 18.7
